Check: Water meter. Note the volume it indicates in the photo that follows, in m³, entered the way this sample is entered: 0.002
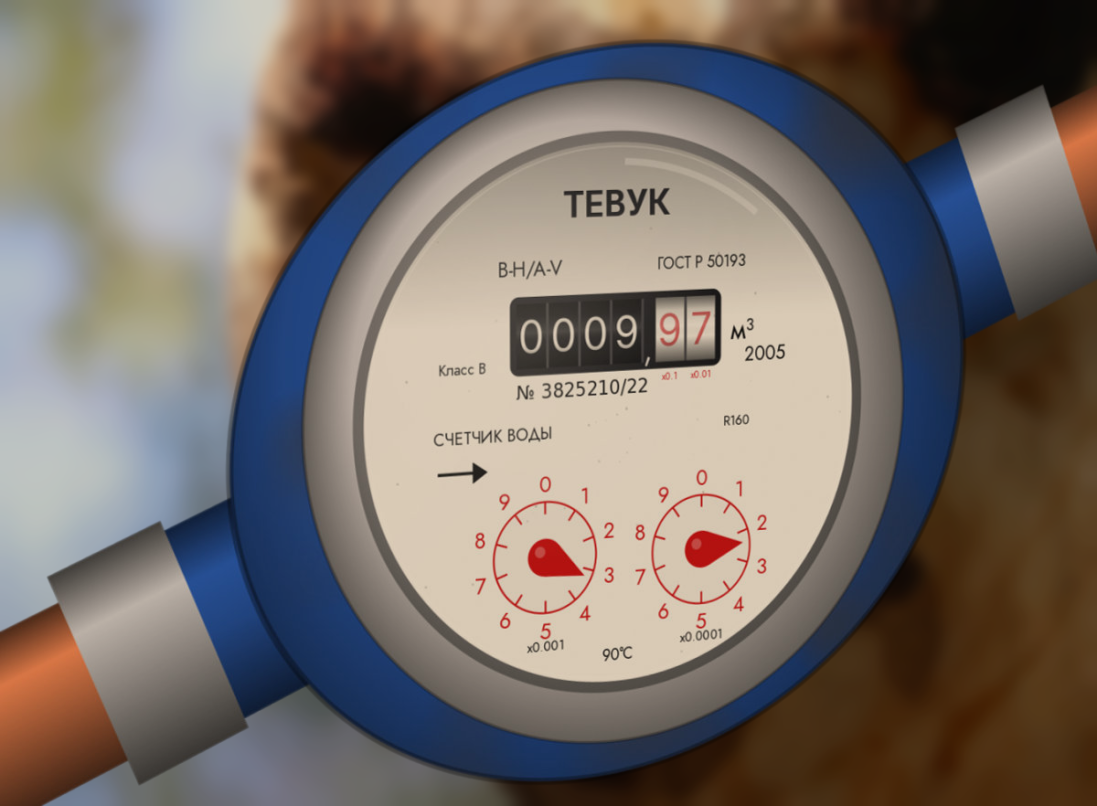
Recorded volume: 9.9732
